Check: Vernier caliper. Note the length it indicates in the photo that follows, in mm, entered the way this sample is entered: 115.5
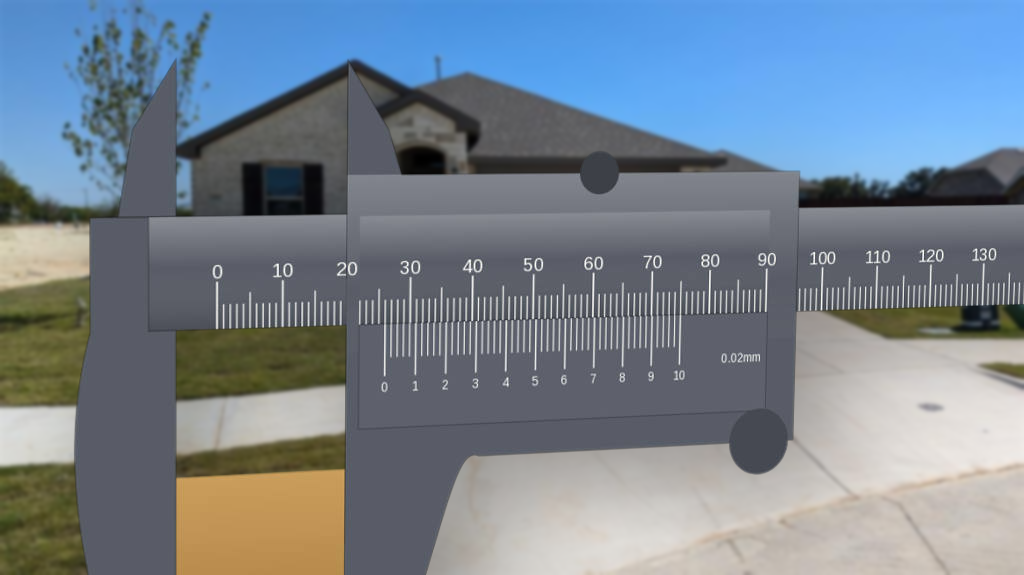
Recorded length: 26.0
